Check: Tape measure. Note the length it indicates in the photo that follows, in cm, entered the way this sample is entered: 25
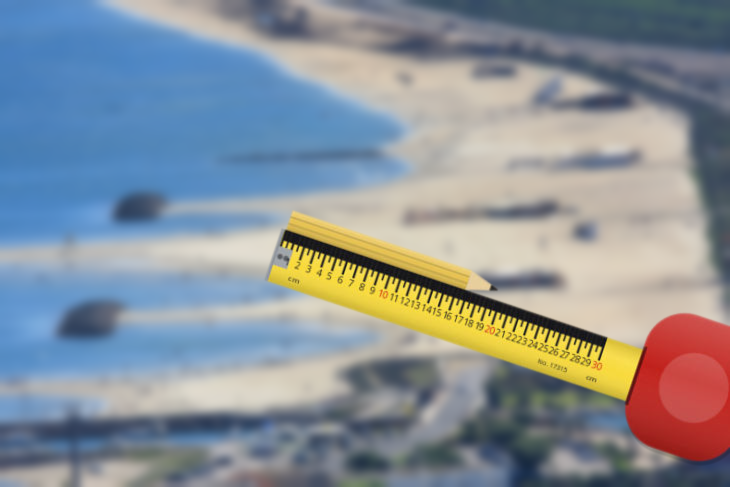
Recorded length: 19.5
